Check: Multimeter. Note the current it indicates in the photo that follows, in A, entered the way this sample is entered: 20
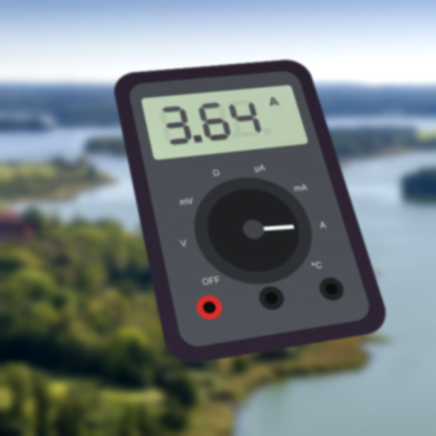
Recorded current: 3.64
